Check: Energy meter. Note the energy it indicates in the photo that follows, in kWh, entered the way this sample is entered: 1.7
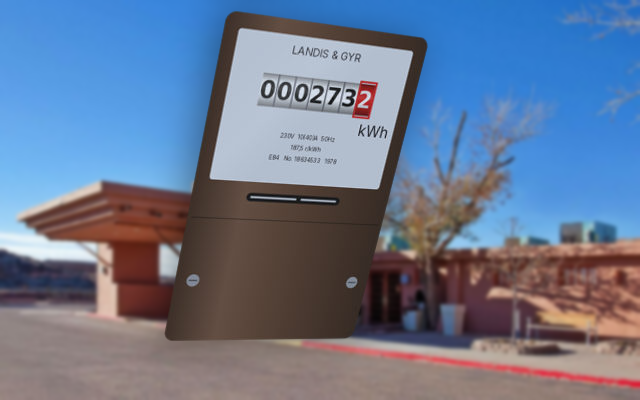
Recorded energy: 273.2
